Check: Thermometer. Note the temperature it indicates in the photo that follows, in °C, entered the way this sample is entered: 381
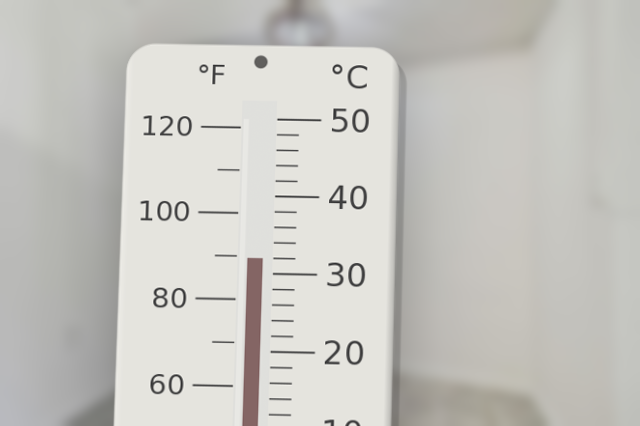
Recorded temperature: 32
